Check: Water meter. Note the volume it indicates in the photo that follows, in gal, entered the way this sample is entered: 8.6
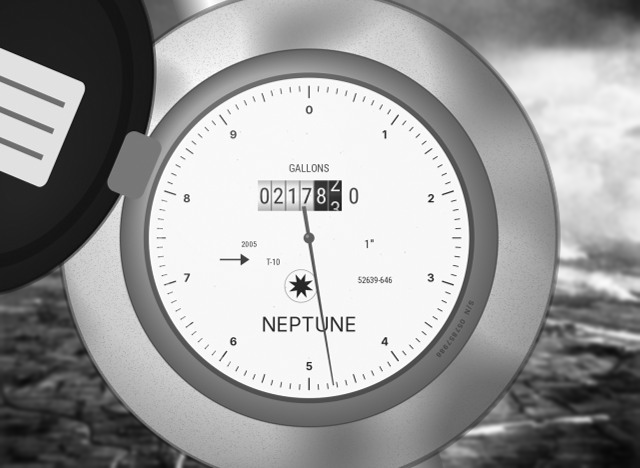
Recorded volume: 217824.7
